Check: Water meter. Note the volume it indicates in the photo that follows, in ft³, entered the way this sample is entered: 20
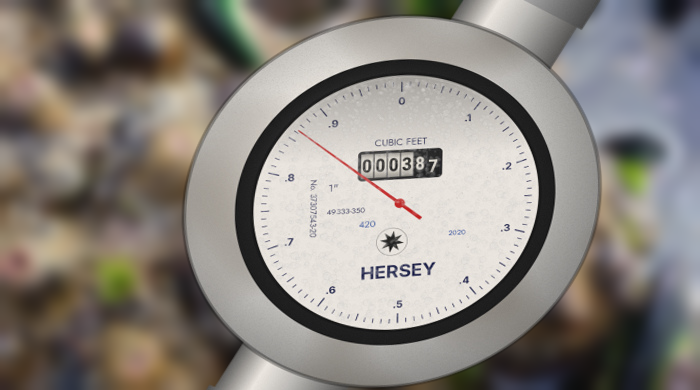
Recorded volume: 386.86
